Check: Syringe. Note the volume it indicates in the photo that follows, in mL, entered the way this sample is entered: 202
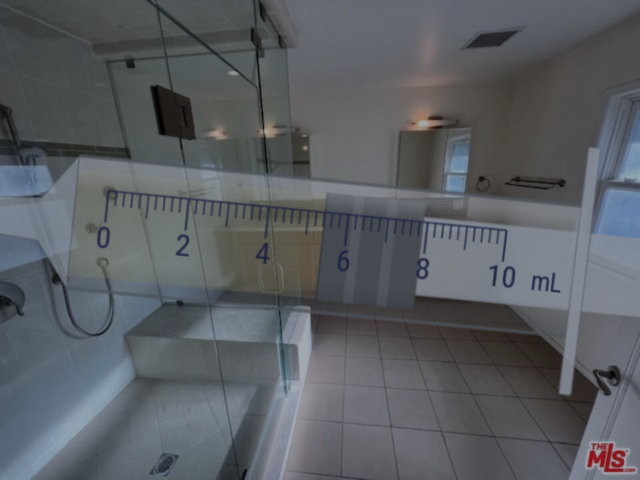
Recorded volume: 5.4
